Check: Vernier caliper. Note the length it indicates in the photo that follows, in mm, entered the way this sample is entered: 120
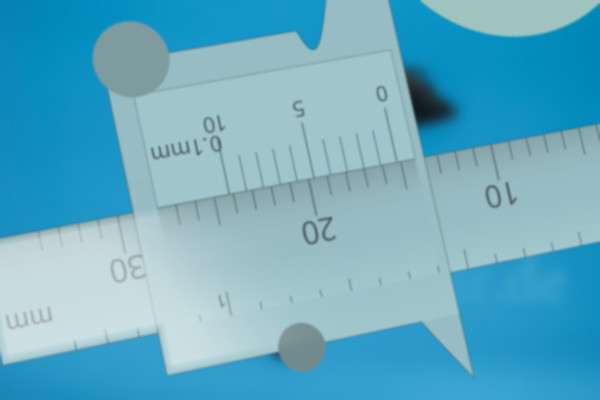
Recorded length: 15.2
